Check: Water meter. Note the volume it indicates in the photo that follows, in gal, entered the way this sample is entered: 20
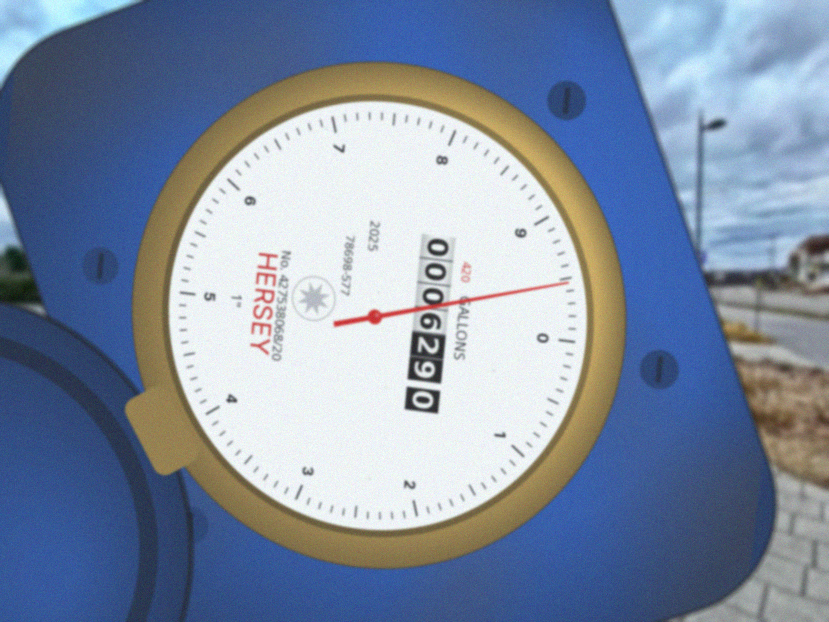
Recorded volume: 6289.5
